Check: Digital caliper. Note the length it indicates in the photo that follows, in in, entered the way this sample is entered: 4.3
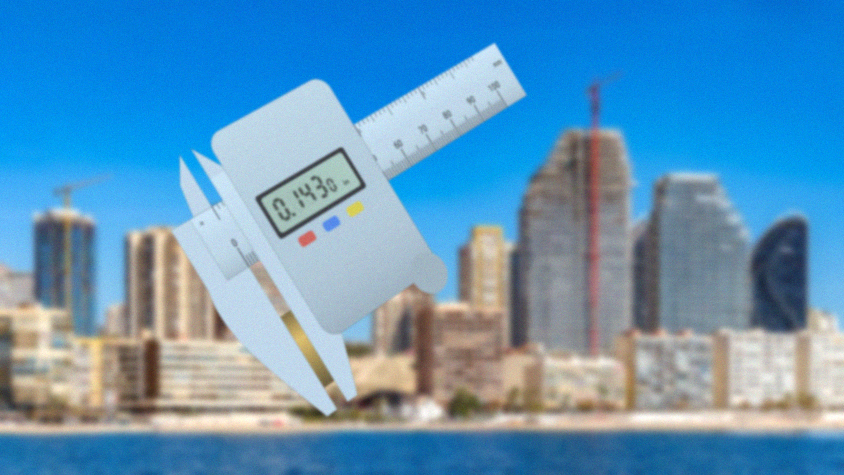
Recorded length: 0.1430
